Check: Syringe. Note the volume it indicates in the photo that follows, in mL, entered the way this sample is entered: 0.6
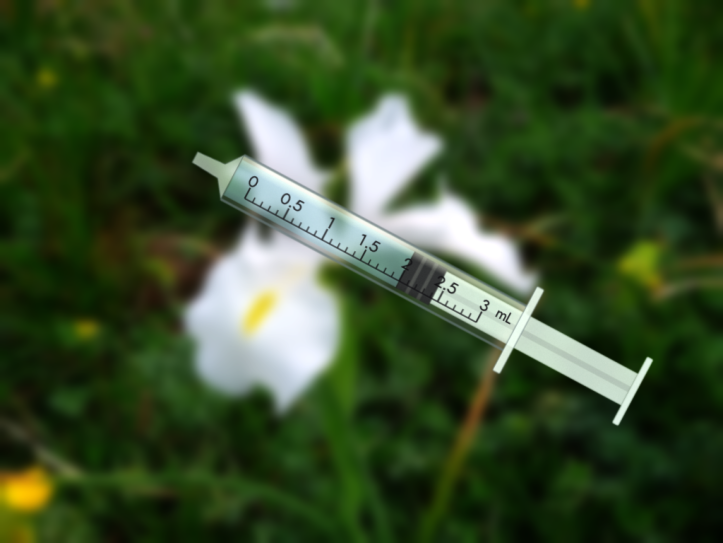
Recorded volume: 2
